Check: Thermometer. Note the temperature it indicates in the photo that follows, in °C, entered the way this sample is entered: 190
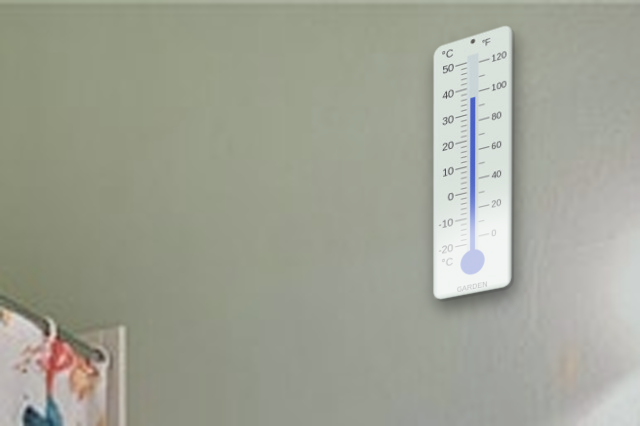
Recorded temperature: 36
